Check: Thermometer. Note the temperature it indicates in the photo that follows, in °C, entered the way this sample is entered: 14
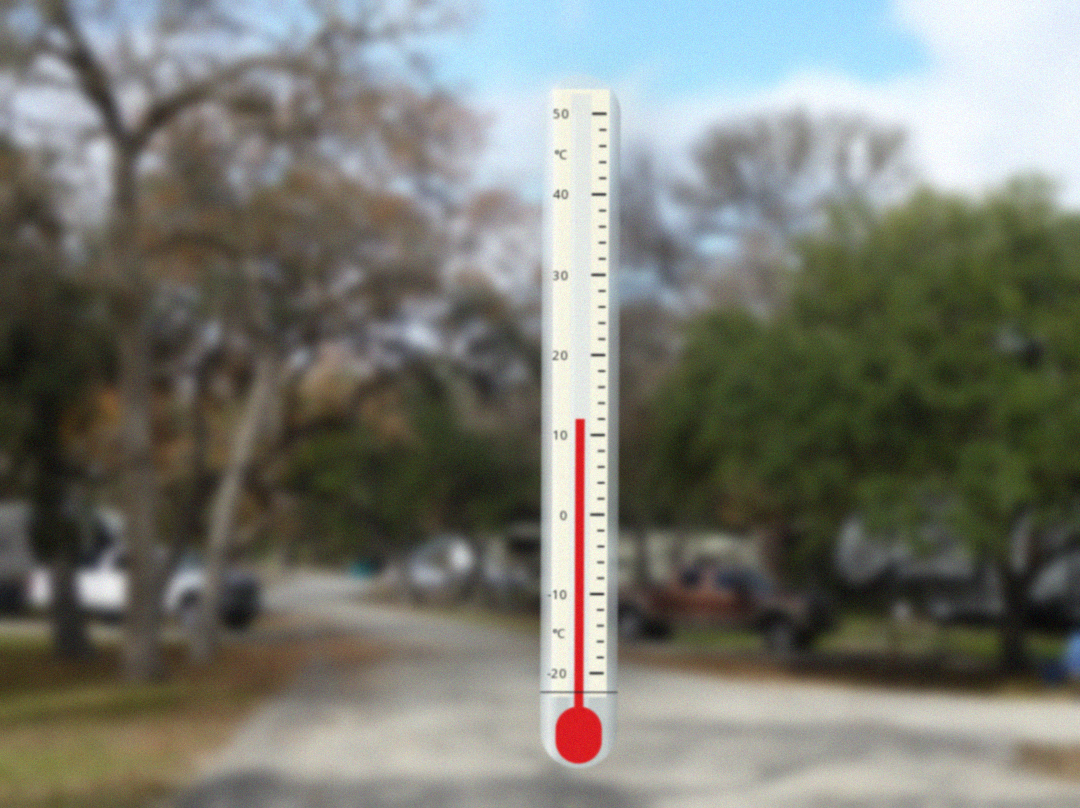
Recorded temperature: 12
